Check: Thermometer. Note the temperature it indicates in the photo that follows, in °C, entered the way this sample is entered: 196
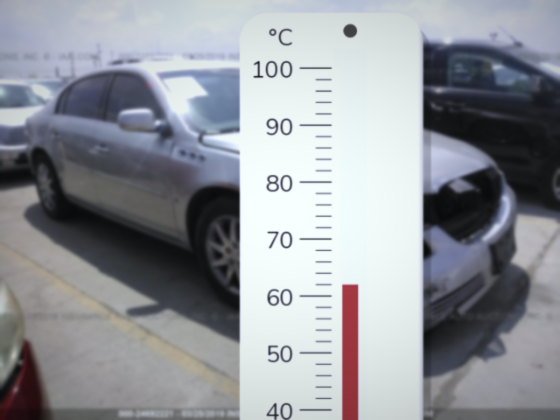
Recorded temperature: 62
